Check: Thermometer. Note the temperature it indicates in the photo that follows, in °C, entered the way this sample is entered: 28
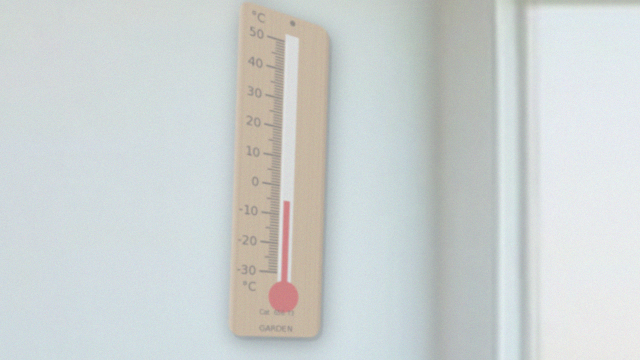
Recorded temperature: -5
